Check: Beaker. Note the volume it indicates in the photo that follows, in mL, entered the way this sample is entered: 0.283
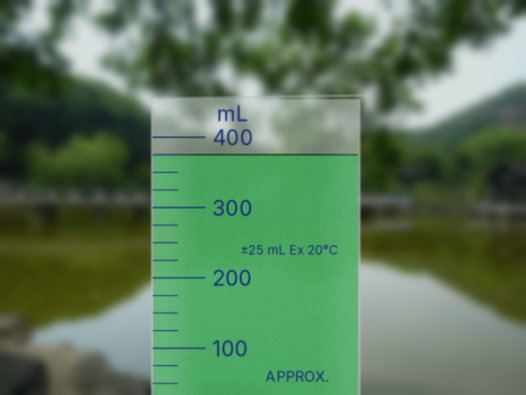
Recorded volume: 375
